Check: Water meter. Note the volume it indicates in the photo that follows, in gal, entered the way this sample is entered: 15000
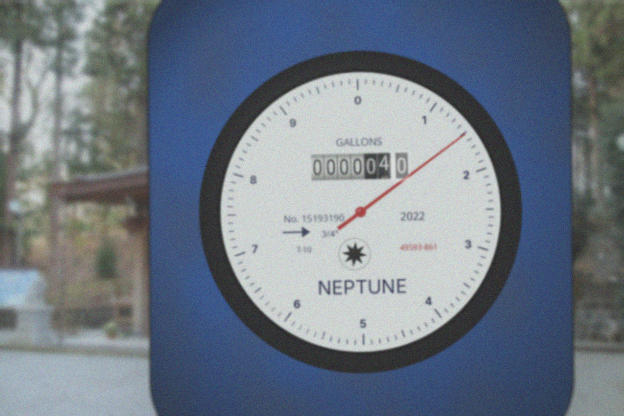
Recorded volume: 41.5
